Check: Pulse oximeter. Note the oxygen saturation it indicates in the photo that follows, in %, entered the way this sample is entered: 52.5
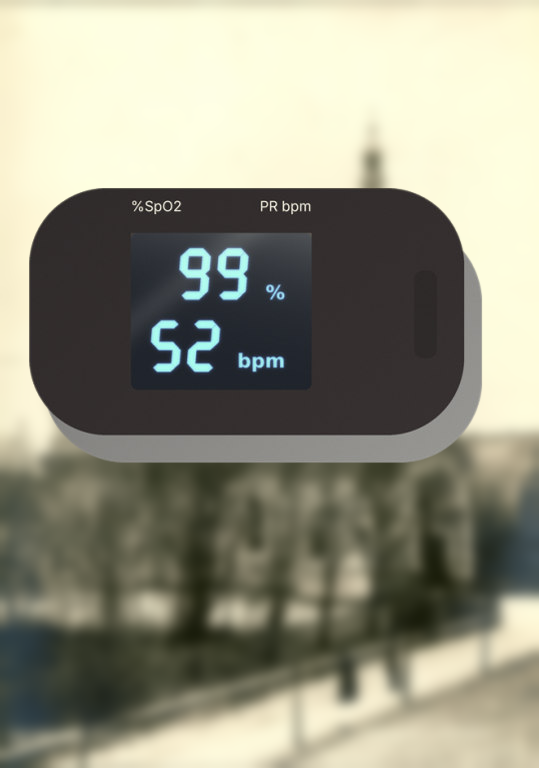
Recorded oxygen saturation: 99
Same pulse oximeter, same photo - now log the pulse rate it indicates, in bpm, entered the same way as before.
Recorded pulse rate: 52
